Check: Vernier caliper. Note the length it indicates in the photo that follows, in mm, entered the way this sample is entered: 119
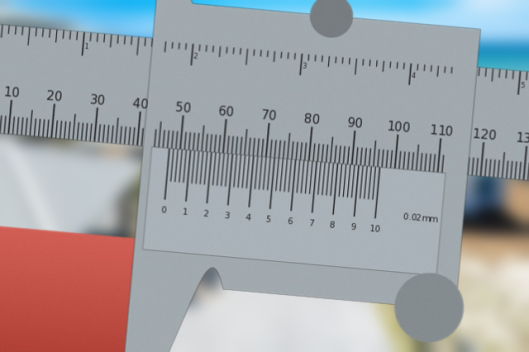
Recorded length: 47.5
